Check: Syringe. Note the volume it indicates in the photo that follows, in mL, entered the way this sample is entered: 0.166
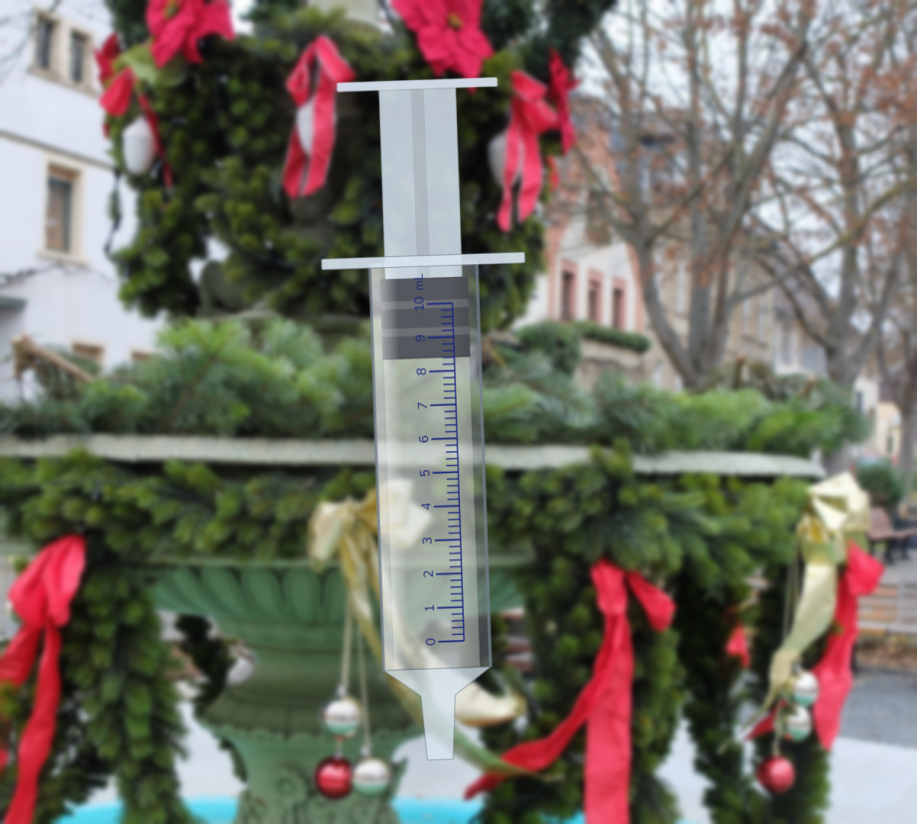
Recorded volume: 8.4
